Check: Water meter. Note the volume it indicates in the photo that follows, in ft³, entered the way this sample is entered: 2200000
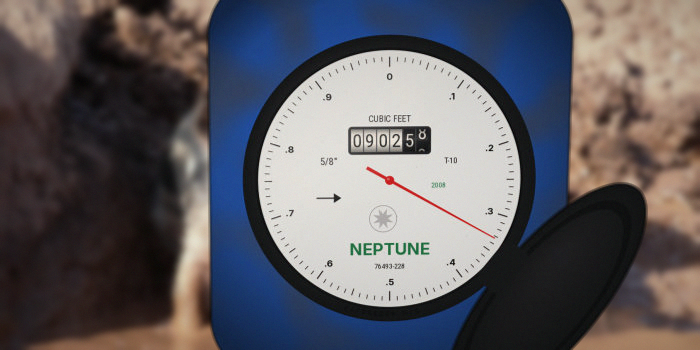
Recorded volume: 90258.33
